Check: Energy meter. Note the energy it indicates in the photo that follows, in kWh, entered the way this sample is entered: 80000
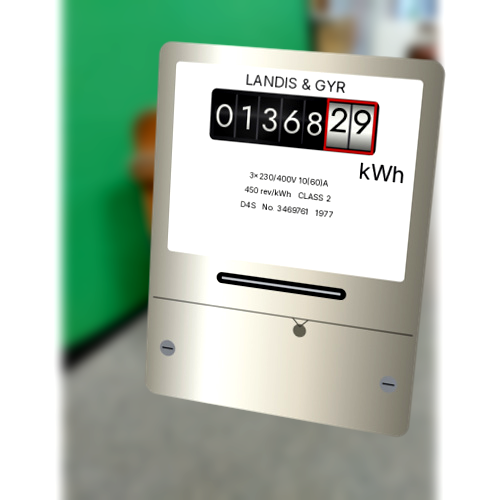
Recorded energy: 1368.29
